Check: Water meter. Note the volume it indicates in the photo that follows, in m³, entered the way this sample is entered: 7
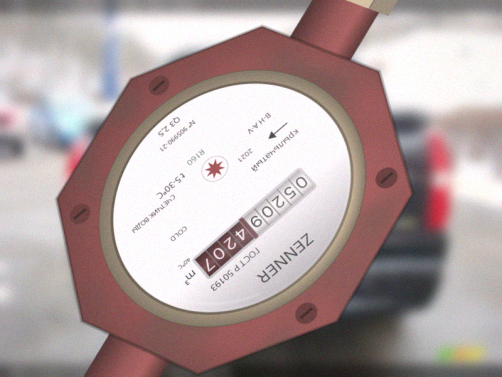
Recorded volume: 5209.4207
